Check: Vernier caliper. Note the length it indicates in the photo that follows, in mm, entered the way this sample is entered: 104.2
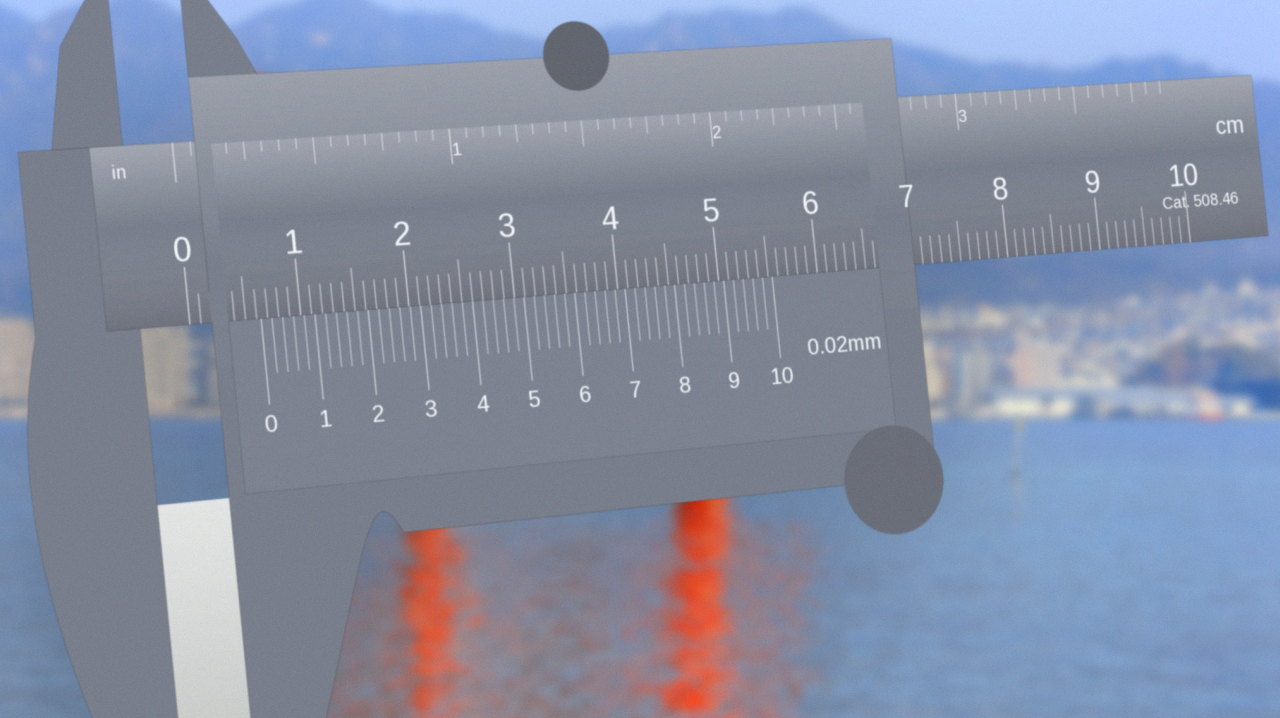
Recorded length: 6.4
